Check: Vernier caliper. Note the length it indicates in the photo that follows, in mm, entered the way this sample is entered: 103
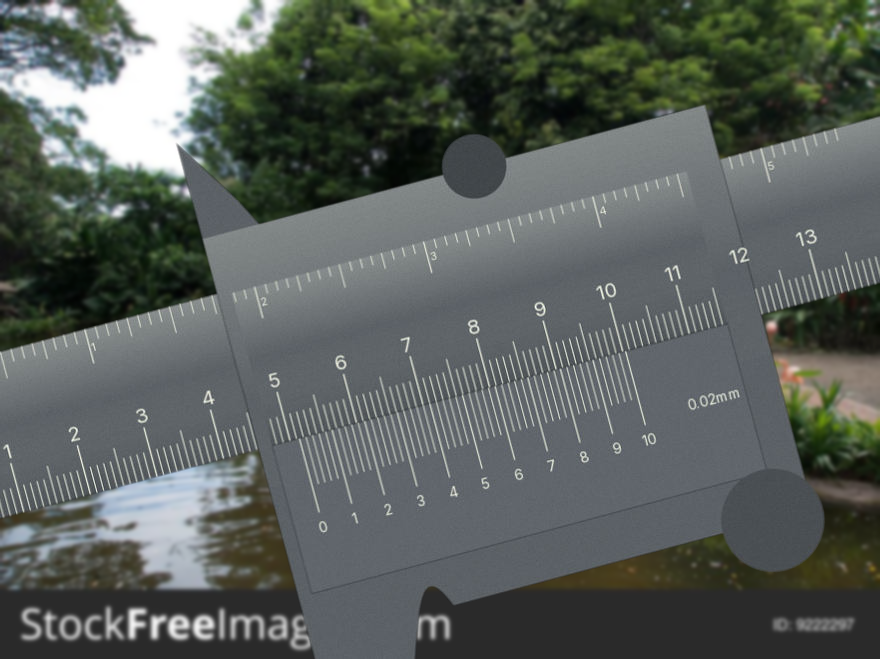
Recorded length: 51.4
